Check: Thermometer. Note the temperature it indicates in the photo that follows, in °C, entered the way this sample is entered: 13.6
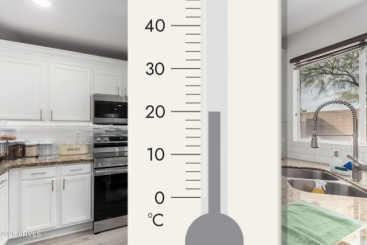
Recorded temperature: 20
